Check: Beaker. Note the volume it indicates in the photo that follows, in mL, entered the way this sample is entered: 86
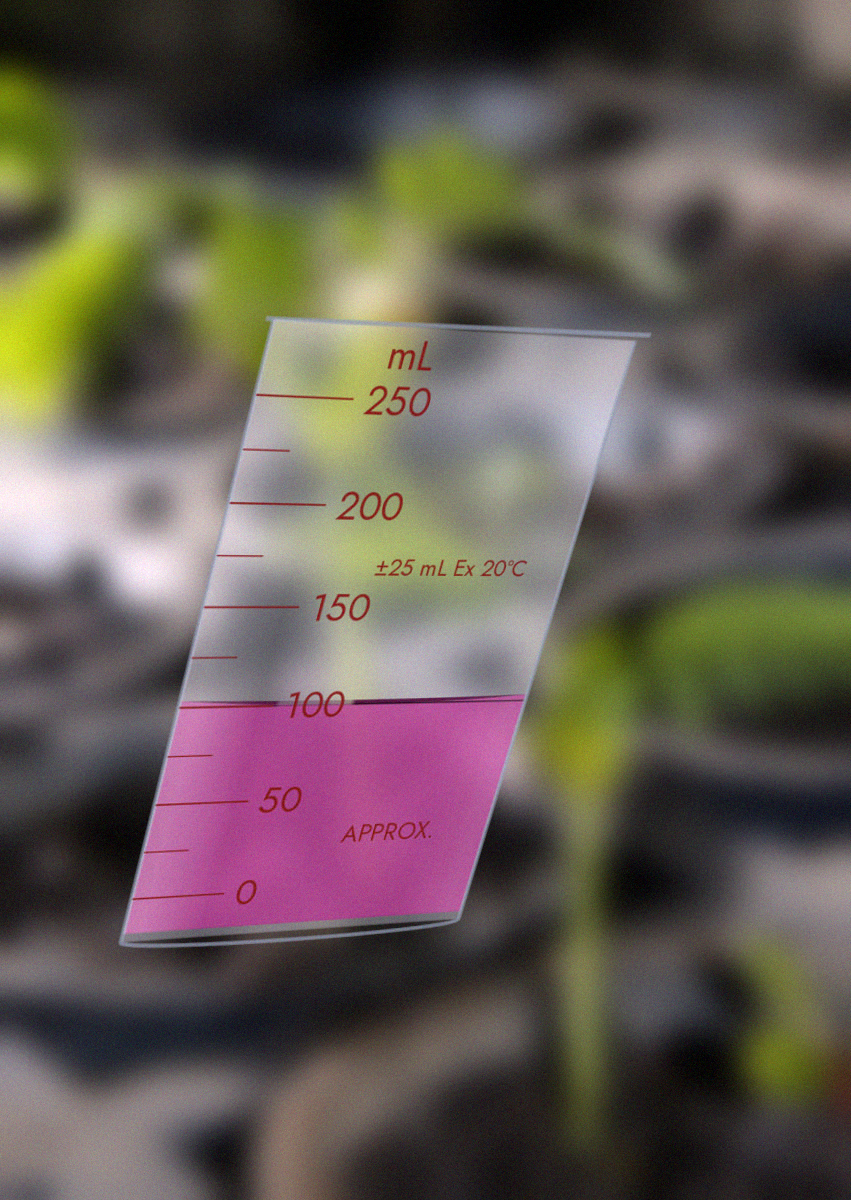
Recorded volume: 100
